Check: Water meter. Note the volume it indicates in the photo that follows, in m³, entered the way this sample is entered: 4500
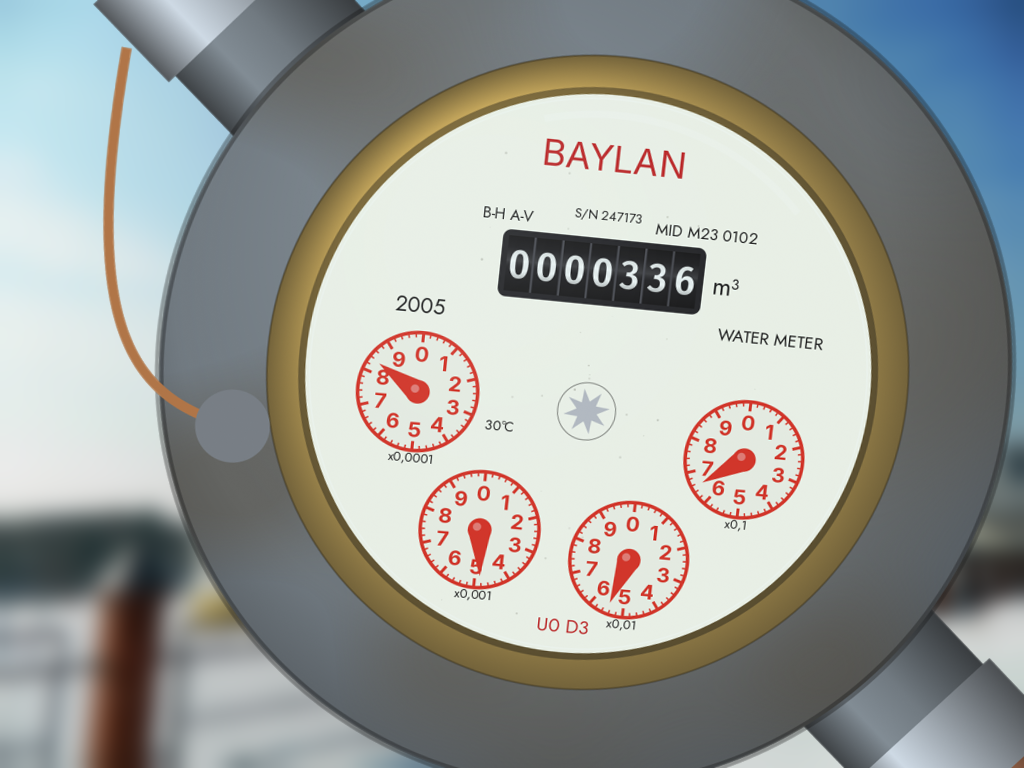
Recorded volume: 336.6548
